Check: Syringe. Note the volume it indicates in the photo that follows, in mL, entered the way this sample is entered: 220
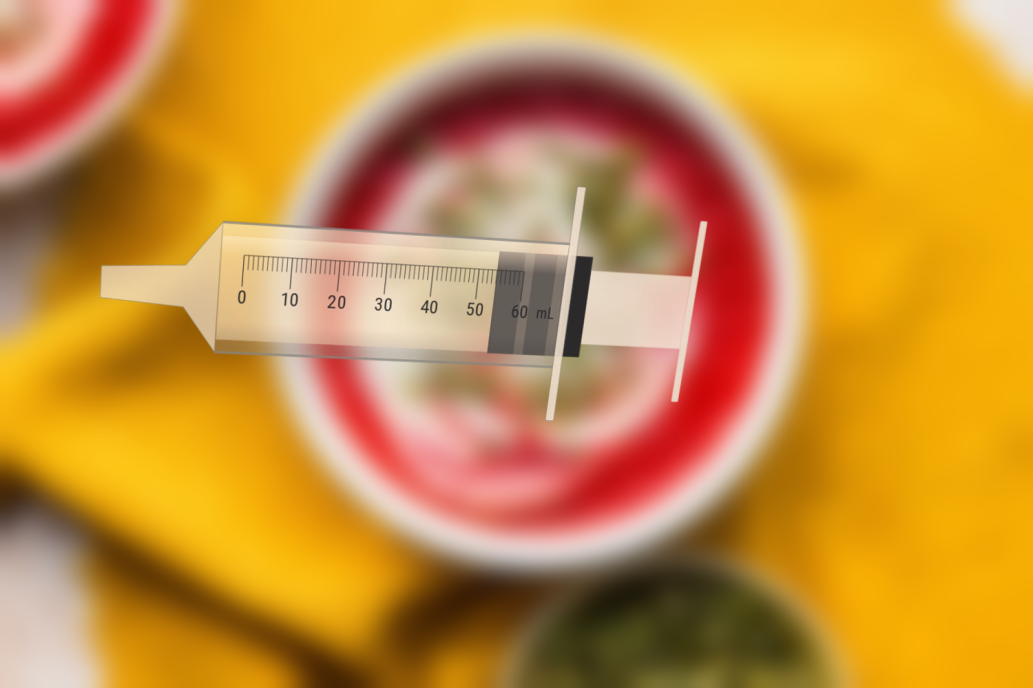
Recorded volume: 54
